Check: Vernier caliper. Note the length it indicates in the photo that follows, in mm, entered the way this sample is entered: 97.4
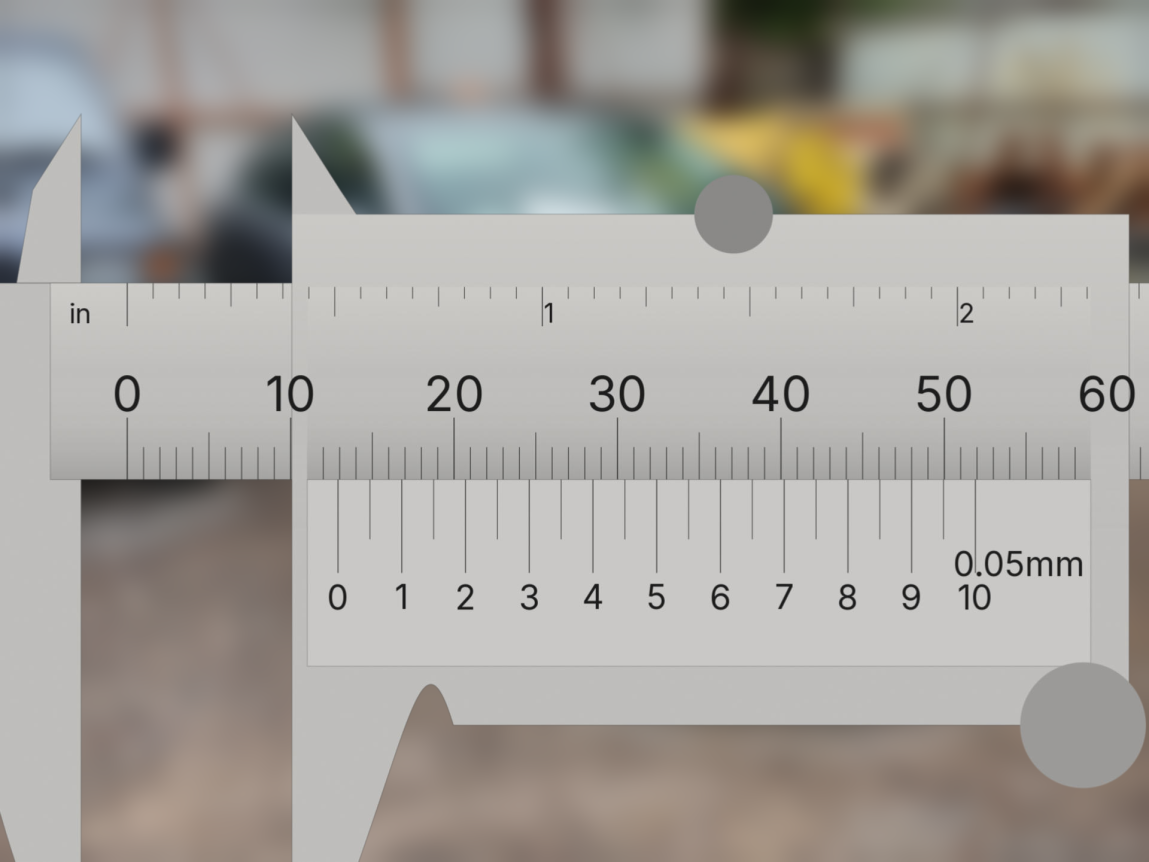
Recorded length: 12.9
